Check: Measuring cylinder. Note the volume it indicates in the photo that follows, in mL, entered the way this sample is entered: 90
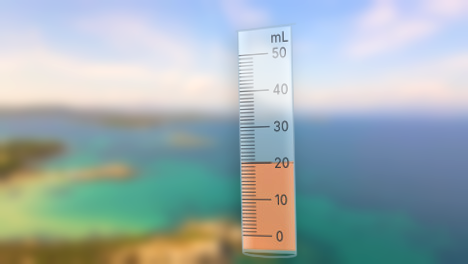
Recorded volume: 20
